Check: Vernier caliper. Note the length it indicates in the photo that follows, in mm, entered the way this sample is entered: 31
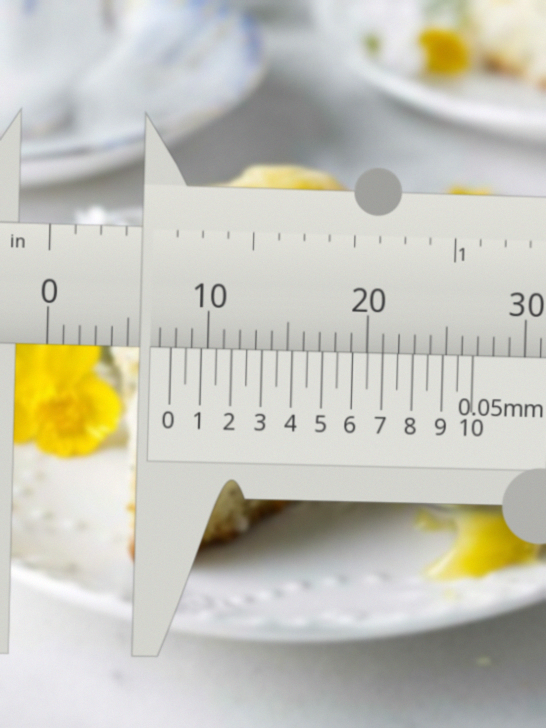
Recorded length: 7.7
